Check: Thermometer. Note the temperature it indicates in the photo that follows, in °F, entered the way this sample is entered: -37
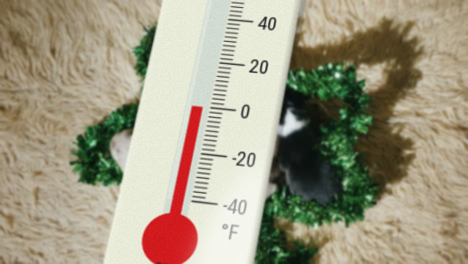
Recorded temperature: 0
